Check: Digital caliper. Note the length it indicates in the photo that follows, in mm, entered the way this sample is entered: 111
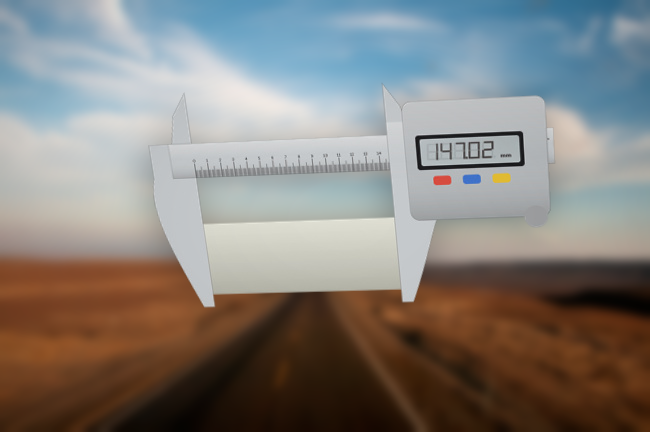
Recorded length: 147.02
